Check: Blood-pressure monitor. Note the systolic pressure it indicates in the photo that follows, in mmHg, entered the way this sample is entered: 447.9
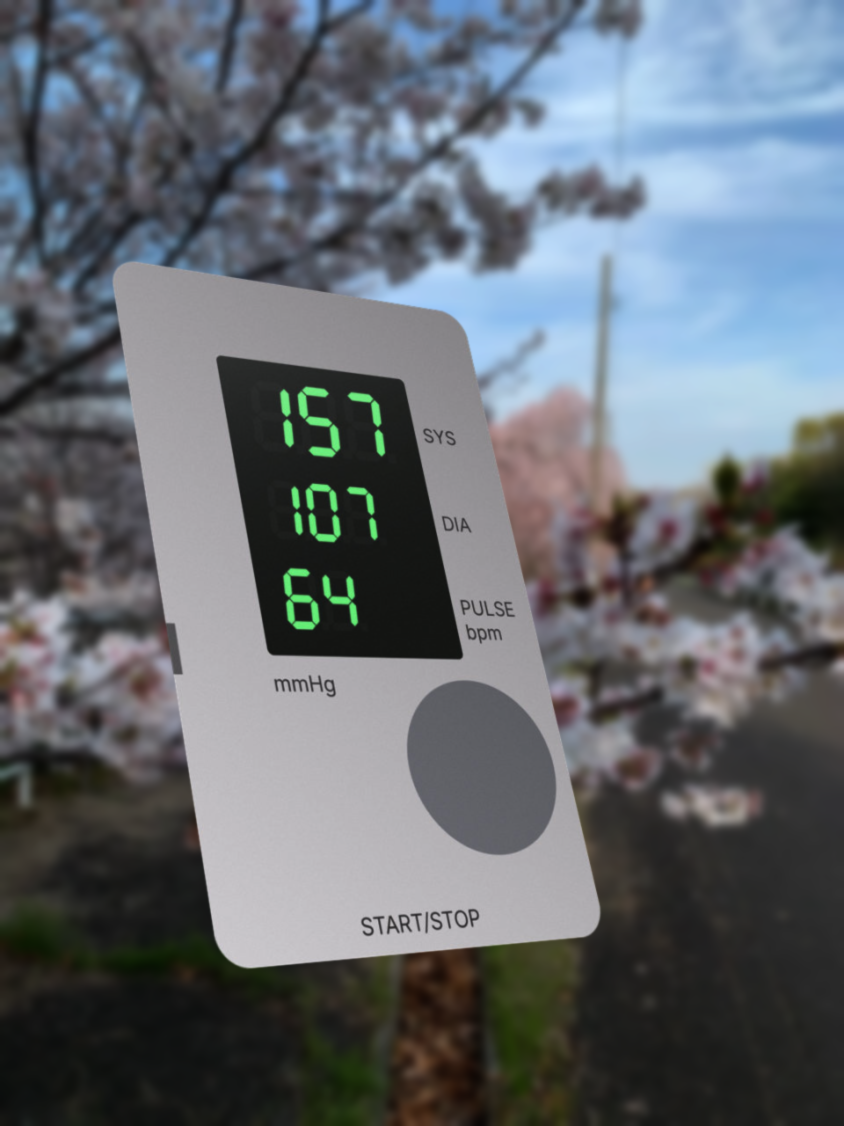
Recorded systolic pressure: 157
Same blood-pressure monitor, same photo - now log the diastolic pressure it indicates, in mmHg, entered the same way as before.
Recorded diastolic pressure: 107
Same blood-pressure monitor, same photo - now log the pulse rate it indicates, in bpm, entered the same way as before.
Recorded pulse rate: 64
